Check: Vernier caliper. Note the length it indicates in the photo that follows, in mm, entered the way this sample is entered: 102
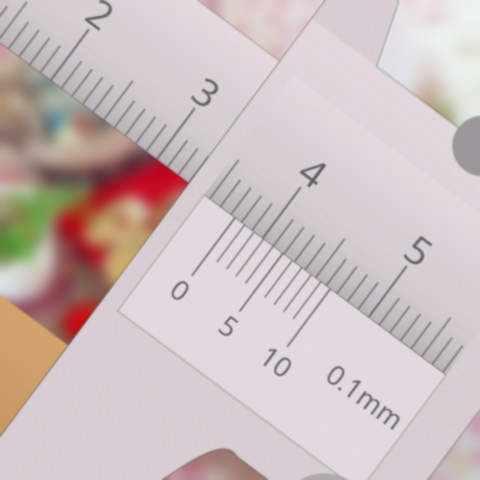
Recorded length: 37.4
